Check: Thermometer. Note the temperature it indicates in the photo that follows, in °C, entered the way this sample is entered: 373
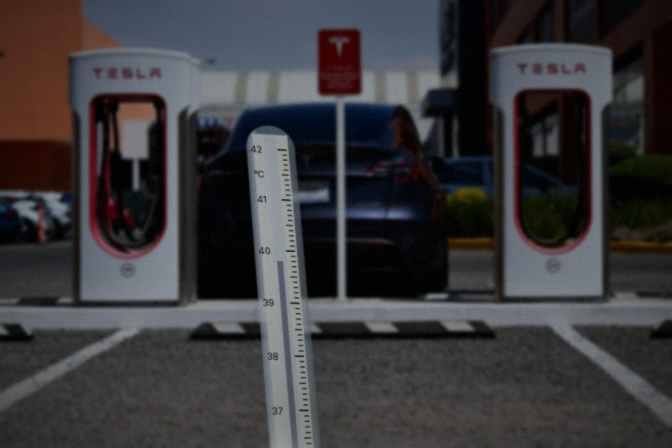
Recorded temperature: 39.8
